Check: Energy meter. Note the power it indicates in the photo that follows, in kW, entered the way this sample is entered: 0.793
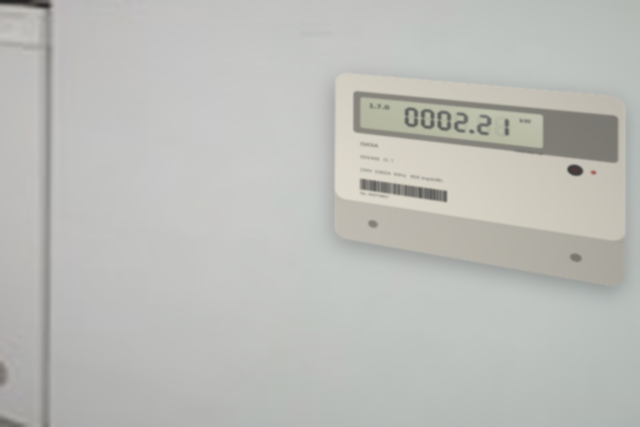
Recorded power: 2.21
